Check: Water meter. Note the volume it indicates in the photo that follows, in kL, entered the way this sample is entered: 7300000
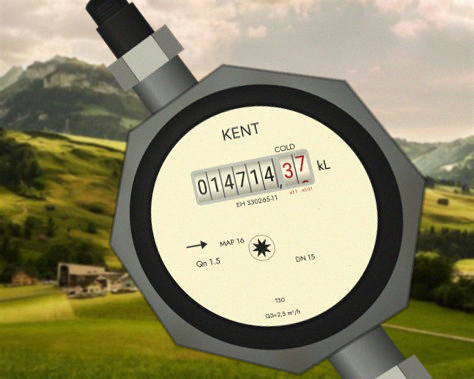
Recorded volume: 14714.37
